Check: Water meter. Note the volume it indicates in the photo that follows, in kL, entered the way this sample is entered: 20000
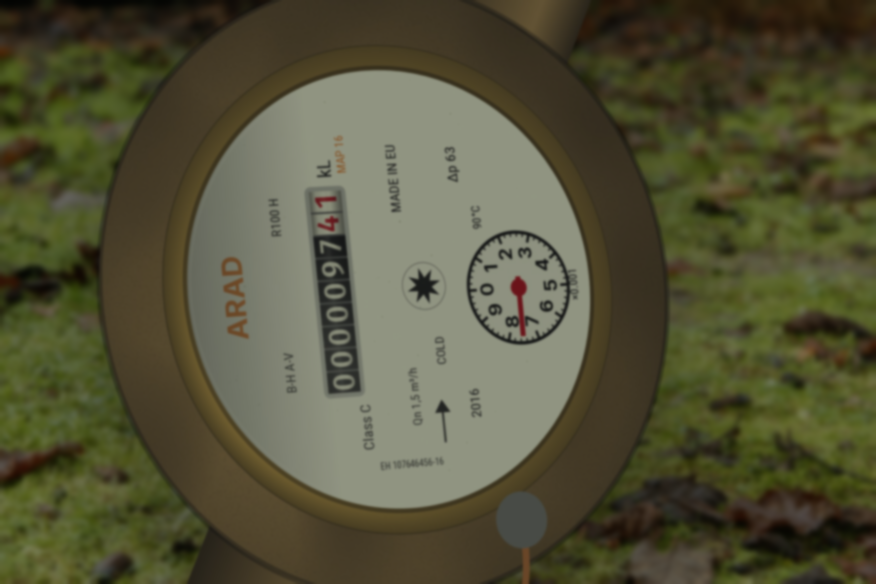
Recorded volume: 97.417
